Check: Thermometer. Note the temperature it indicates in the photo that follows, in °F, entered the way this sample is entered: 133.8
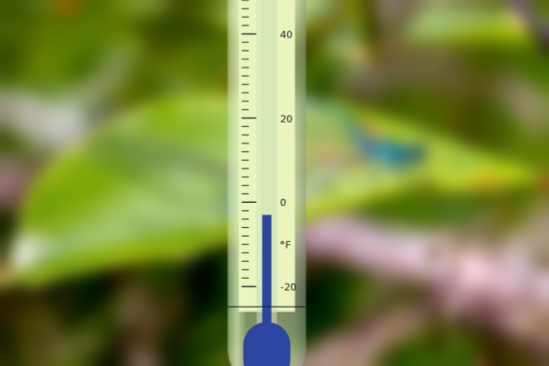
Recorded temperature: -3
